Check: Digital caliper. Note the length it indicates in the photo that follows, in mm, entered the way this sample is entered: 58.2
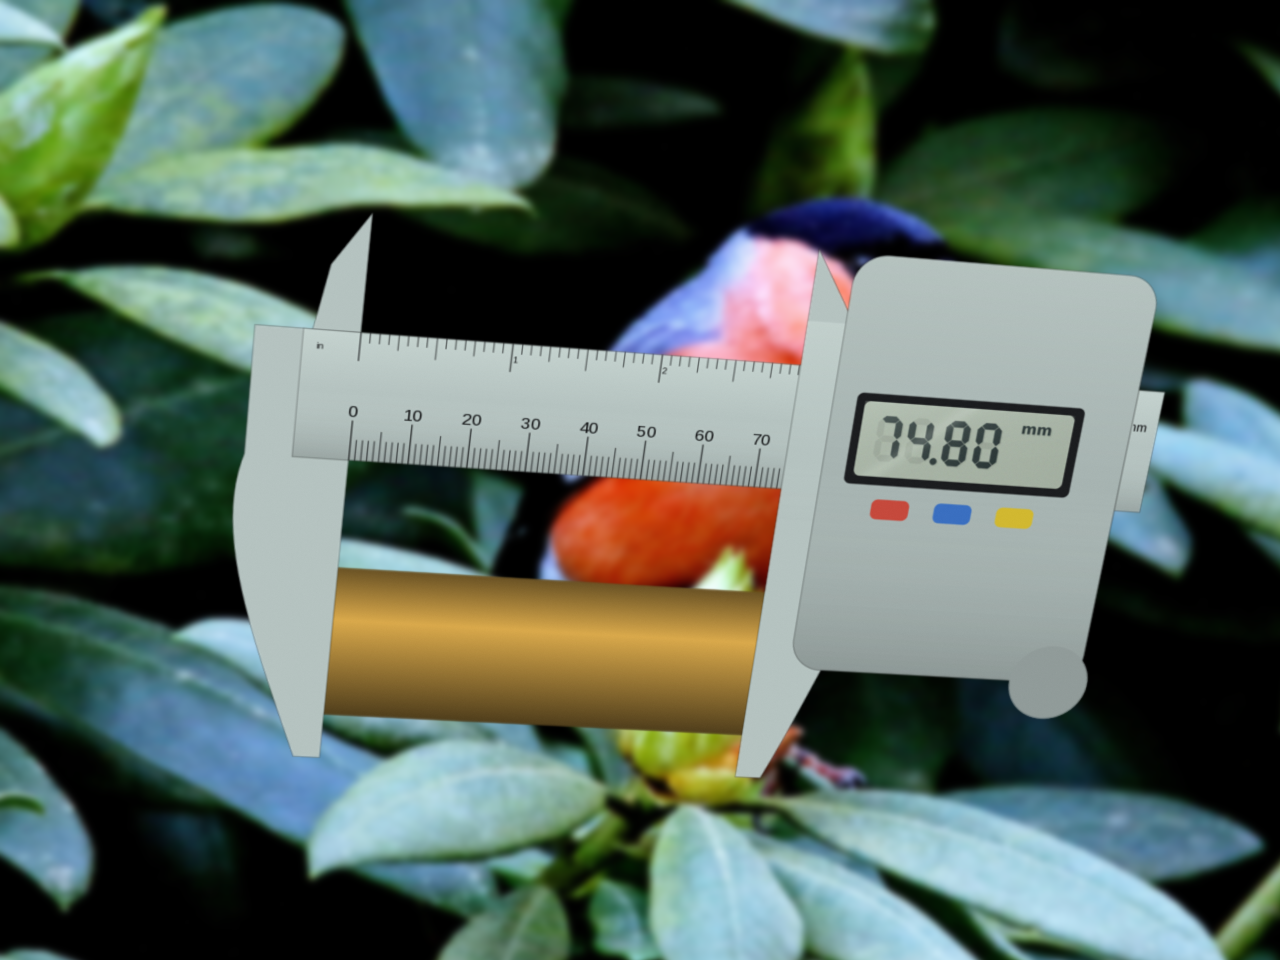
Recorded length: 74.80
